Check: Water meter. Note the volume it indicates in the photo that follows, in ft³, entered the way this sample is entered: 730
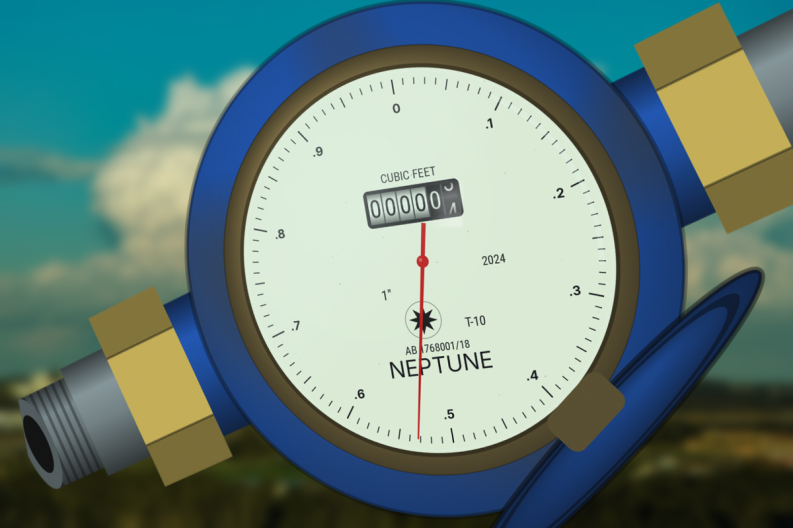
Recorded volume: 3.53
